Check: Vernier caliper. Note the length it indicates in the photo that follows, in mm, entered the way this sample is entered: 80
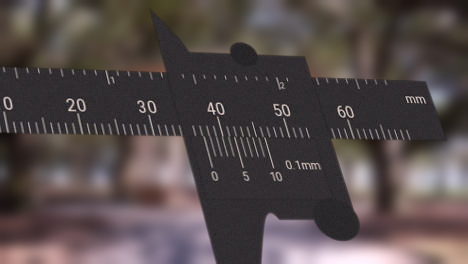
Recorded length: 37.2
